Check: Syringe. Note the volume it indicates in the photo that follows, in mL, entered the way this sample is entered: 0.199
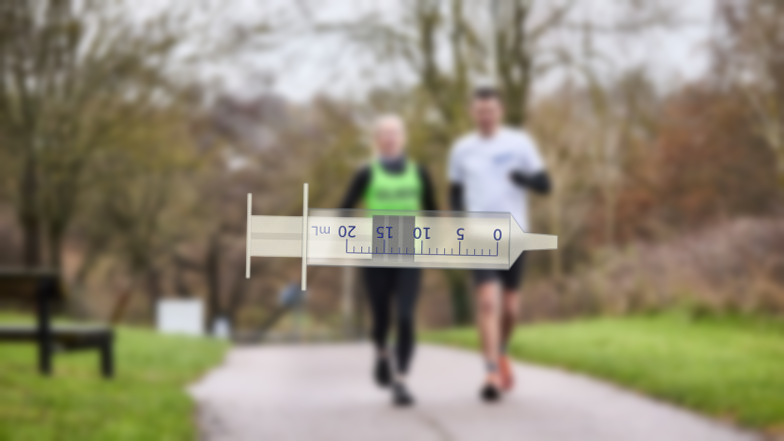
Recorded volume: 11
